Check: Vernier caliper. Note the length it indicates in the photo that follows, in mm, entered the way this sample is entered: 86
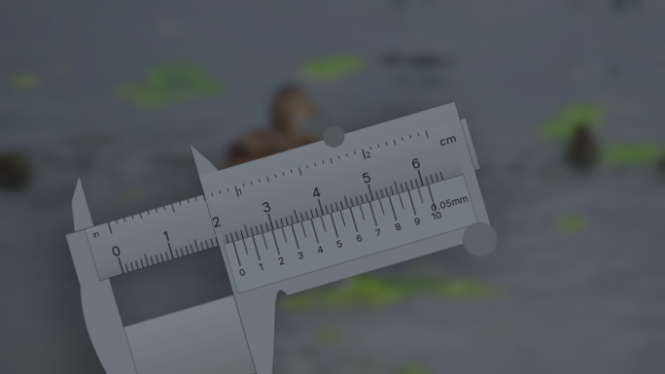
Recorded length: 22.0
